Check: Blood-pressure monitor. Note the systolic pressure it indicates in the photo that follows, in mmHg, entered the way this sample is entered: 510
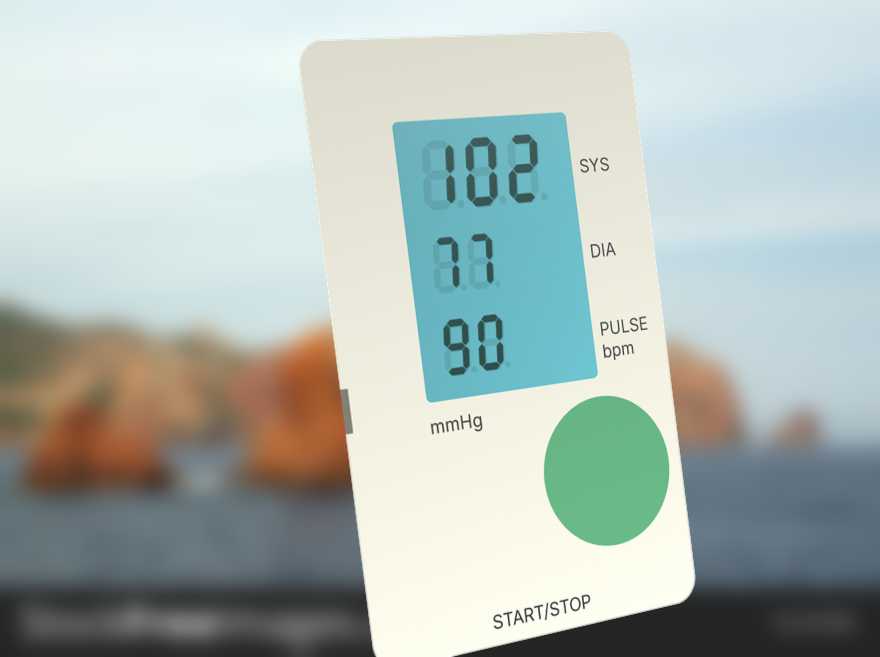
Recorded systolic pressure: 102
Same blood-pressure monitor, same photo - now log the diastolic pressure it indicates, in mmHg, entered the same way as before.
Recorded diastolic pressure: 77
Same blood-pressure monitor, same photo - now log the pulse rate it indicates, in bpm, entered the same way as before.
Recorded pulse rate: 90
